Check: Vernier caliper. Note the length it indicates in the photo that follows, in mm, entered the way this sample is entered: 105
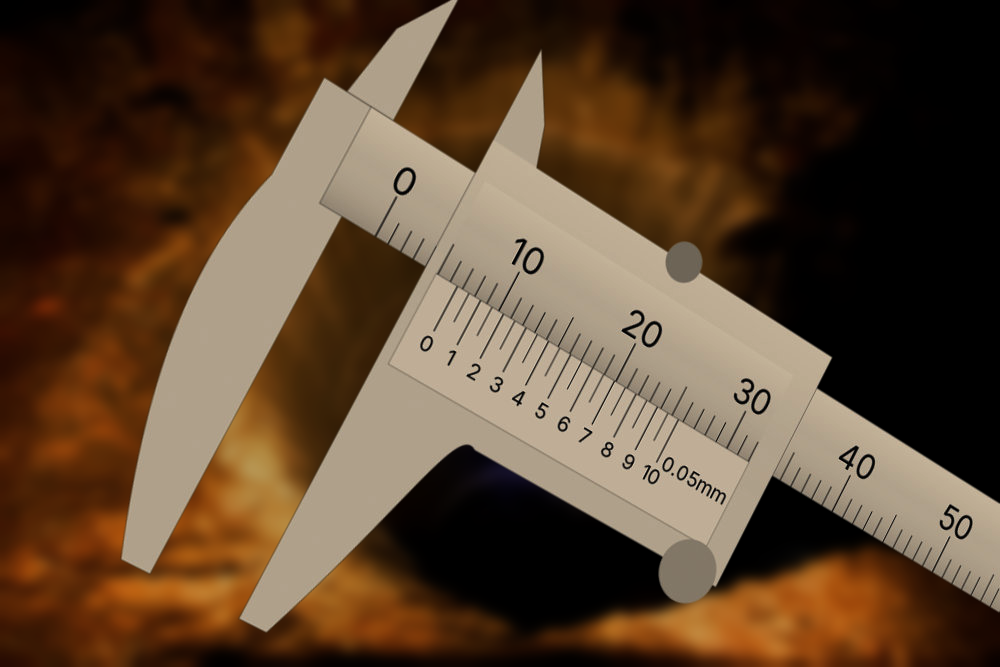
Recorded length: 6.6
